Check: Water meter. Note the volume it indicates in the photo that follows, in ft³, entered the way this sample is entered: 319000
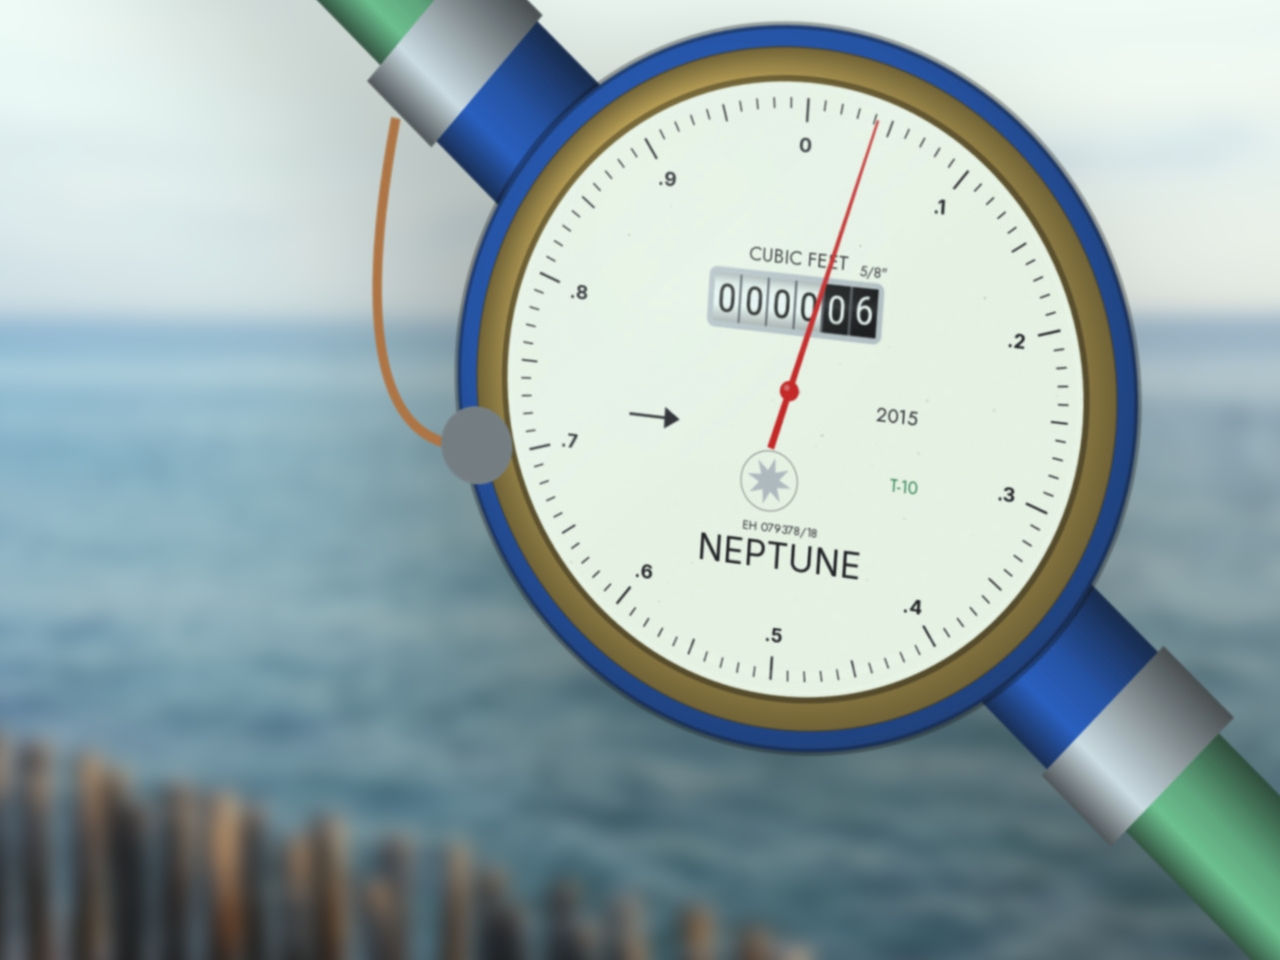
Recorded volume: 6.04
